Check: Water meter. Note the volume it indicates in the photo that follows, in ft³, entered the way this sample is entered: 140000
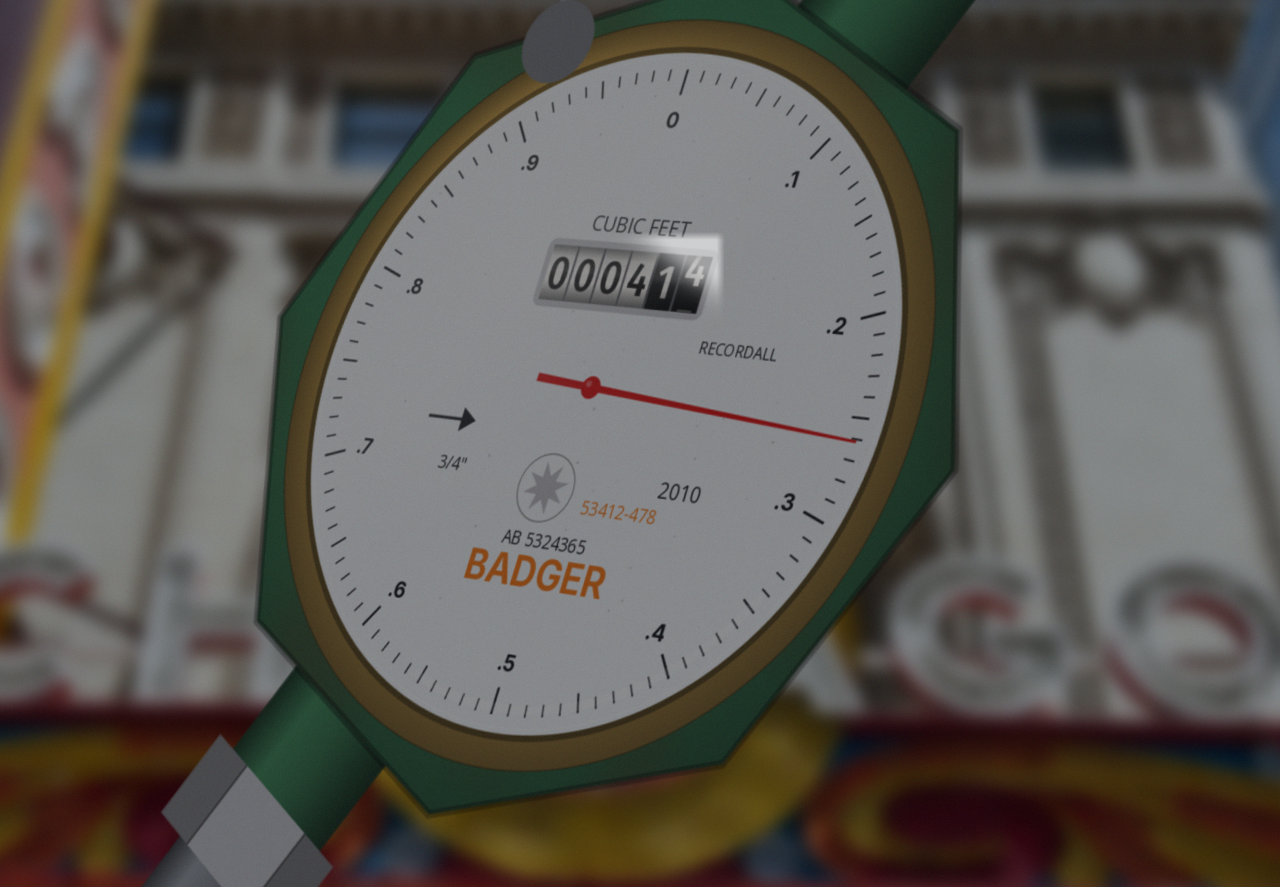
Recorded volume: 414.26
